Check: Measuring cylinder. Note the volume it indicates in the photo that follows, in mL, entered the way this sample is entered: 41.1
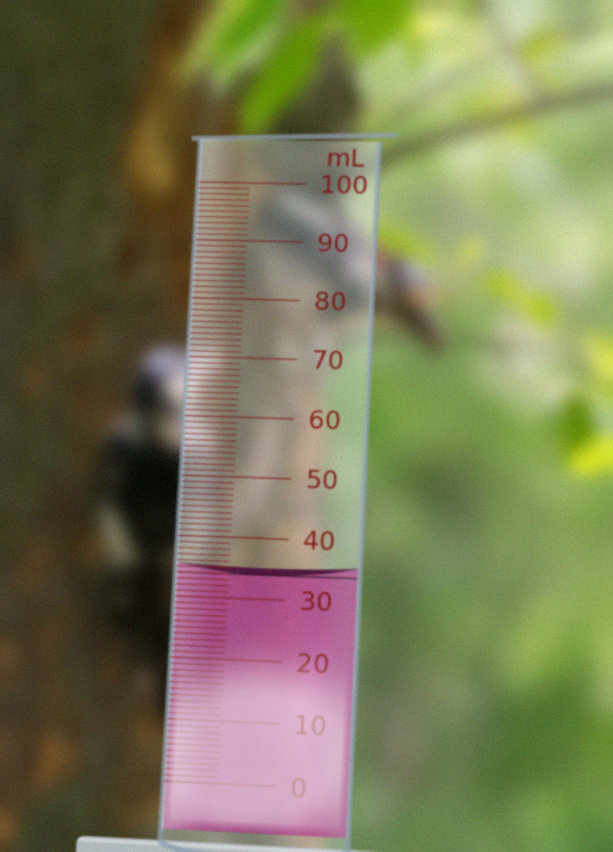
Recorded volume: 34
